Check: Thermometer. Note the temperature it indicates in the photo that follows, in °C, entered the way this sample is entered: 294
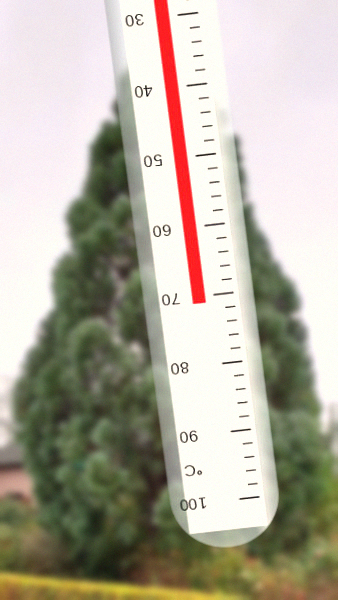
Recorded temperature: 71
